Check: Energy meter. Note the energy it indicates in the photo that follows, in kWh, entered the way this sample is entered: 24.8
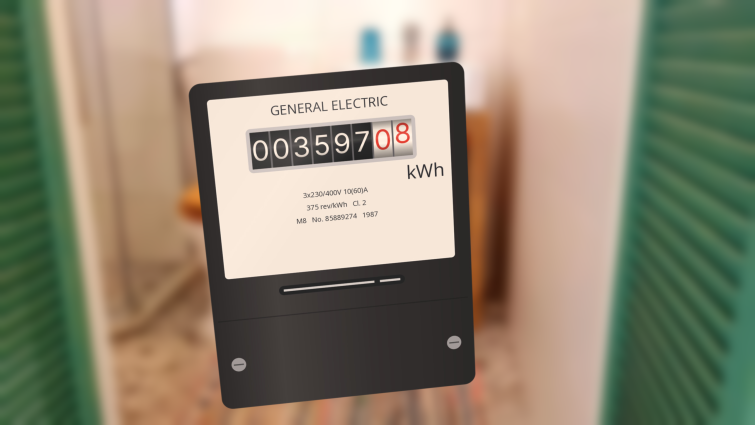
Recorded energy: 3597.08
